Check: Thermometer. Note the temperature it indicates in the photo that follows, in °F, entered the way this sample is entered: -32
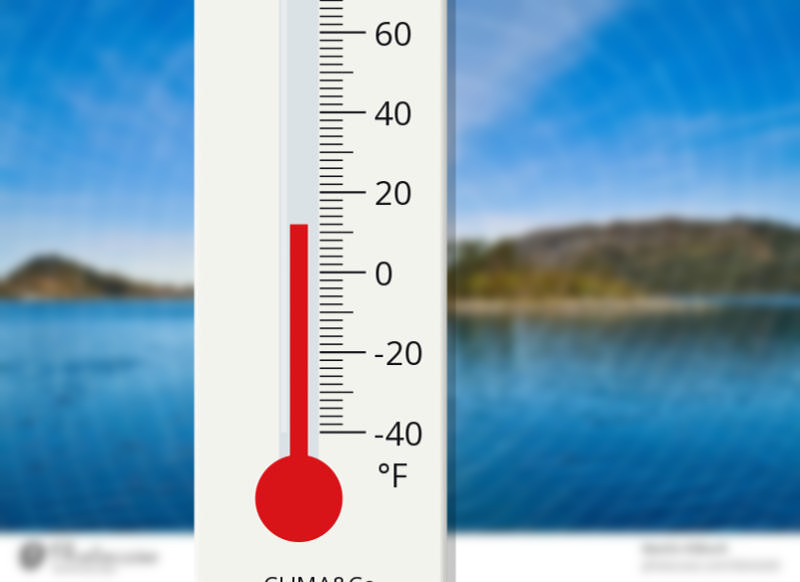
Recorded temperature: 12
